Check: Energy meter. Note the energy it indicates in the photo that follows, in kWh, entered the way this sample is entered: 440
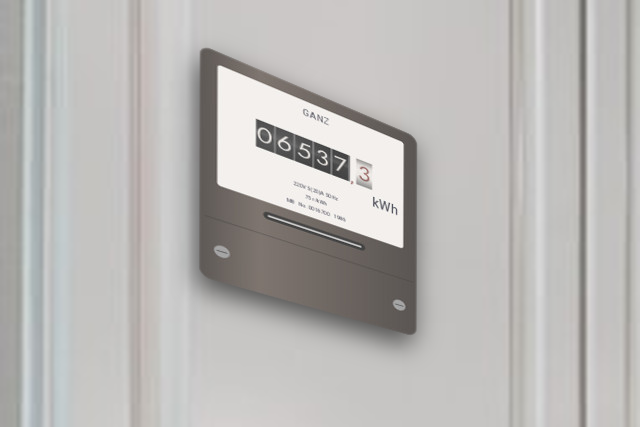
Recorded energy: 6537.3
